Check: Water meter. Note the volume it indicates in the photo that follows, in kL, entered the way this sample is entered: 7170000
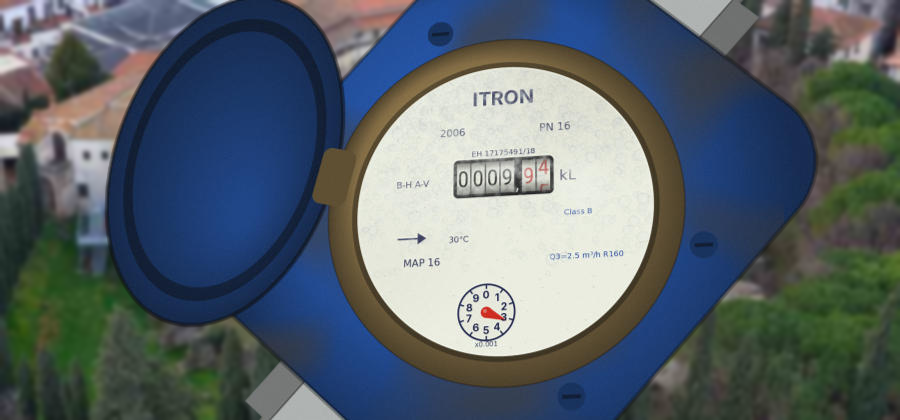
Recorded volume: 9.943
